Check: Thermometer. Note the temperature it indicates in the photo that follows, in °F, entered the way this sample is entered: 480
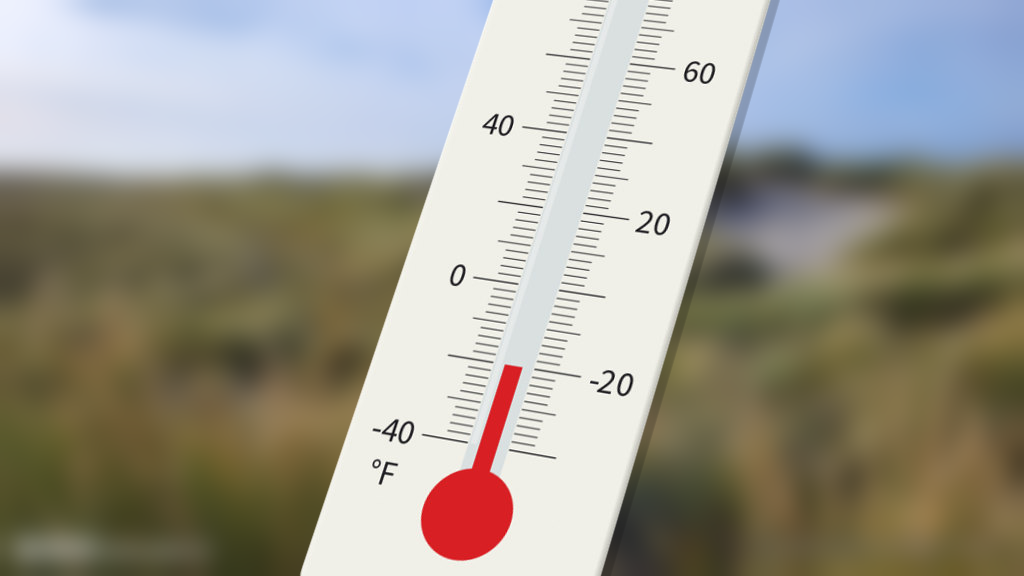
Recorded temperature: -20
